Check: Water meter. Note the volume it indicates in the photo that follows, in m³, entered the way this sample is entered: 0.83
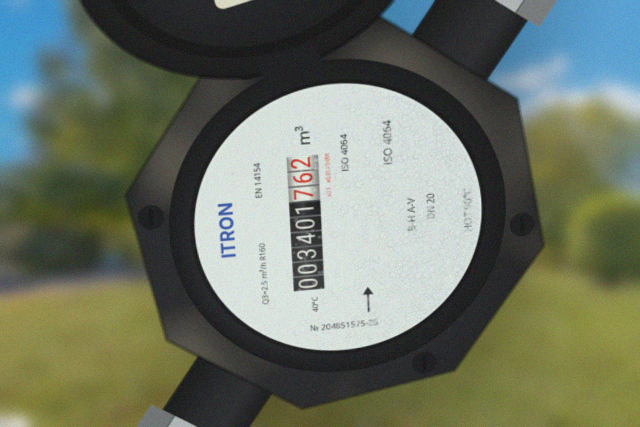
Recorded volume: 3401.762
